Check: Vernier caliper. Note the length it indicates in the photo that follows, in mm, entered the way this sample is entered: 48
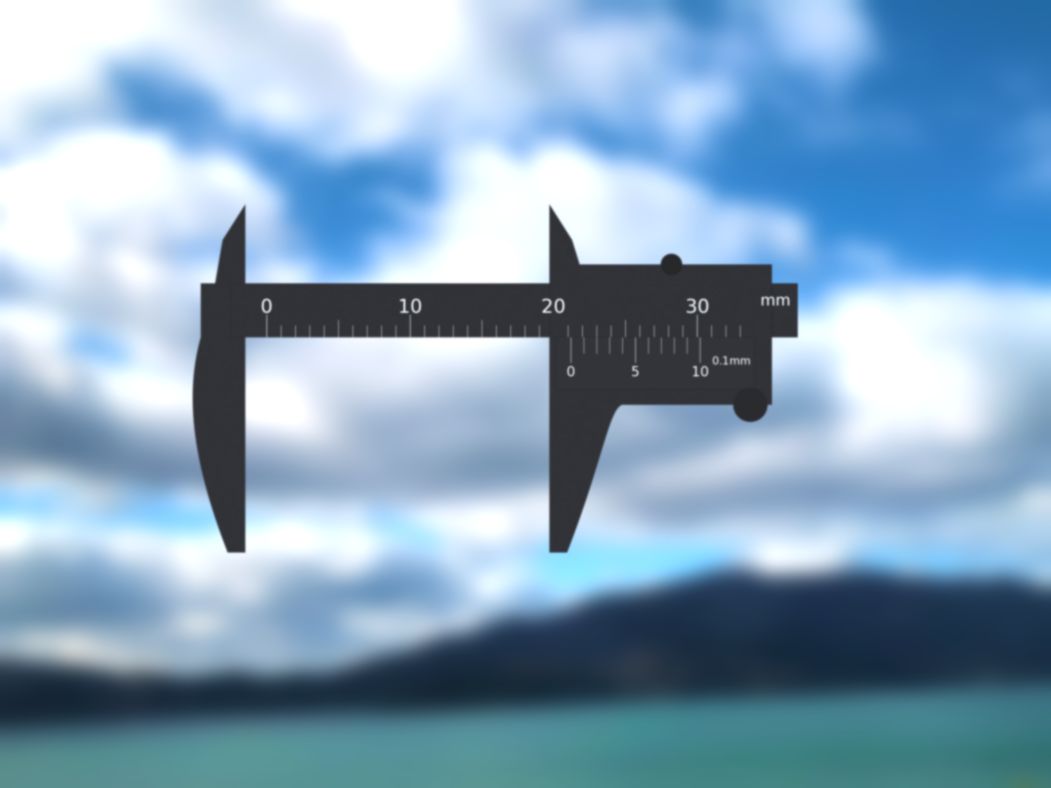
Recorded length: 21.2
